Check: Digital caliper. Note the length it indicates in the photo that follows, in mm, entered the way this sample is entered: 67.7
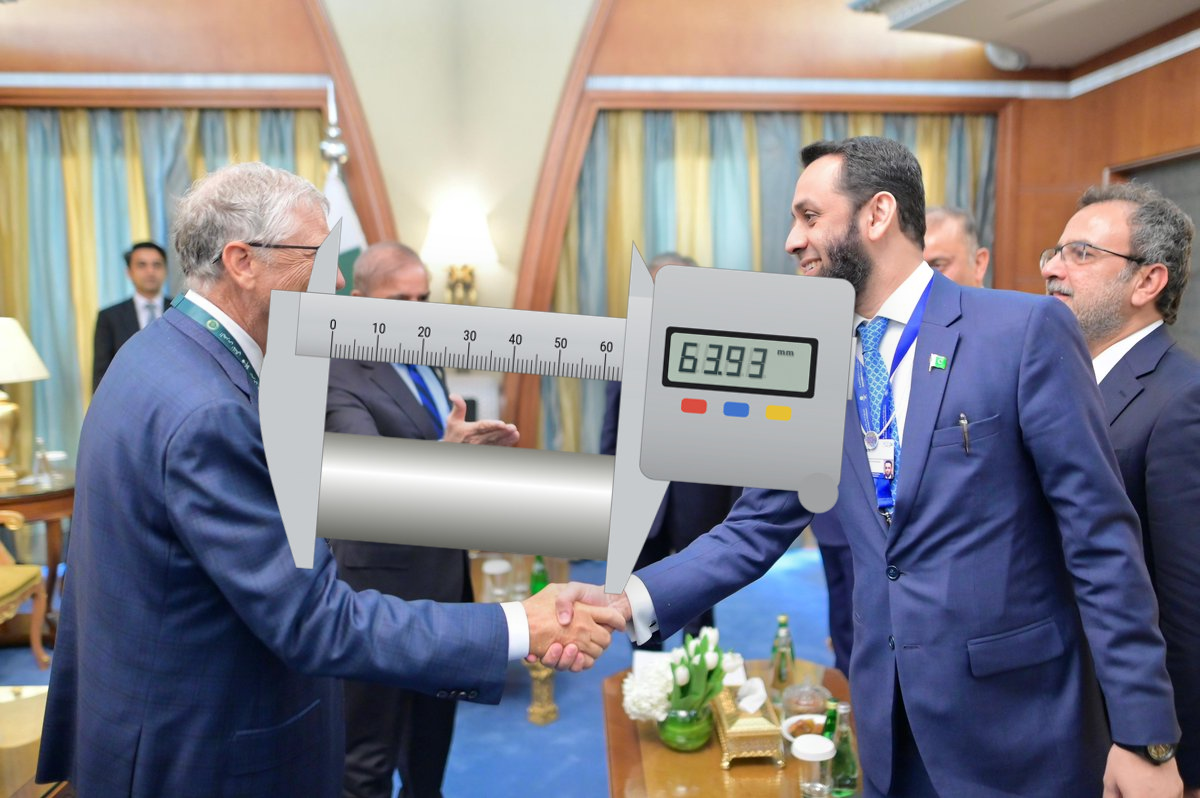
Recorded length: 63.93
